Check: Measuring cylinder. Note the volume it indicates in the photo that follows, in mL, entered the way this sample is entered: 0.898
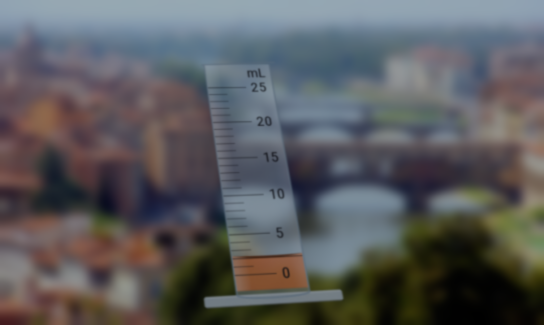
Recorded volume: 2
